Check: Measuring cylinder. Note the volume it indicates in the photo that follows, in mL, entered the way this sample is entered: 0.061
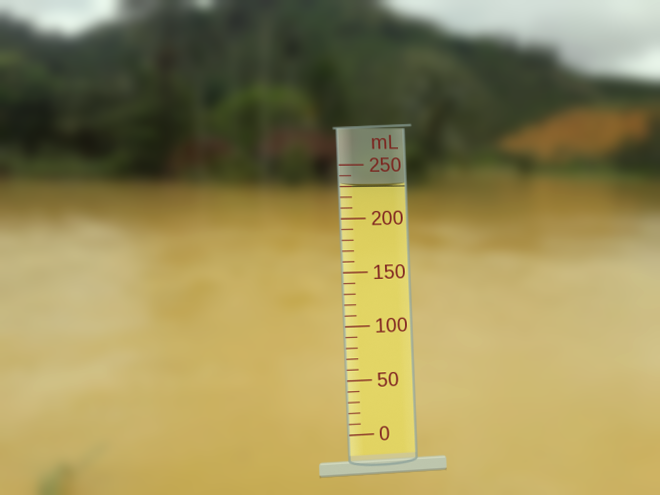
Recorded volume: 230
